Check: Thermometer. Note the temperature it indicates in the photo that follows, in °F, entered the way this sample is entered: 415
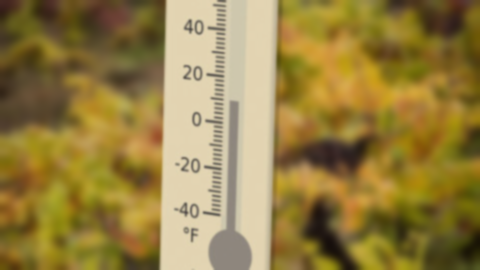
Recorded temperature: 10
